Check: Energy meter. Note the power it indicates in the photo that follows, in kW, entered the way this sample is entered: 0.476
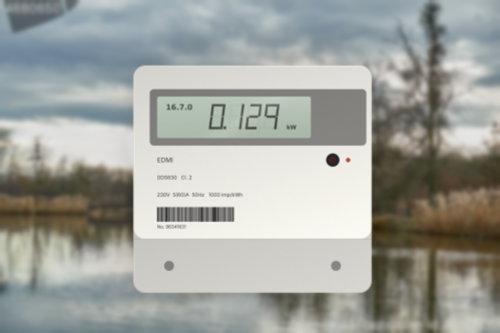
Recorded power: 0.129
